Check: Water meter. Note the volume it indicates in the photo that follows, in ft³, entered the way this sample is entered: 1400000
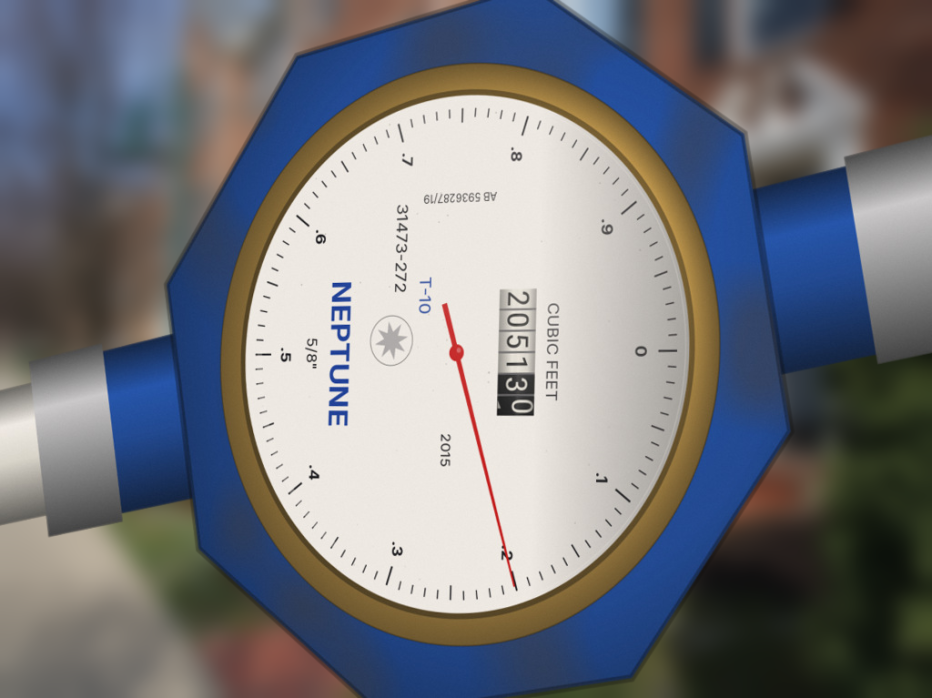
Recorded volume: 205130.20
